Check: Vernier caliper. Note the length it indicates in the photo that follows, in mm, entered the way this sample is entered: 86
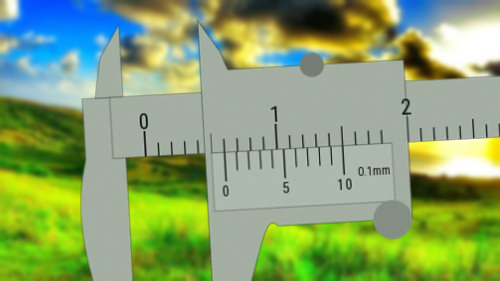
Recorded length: 6.0
